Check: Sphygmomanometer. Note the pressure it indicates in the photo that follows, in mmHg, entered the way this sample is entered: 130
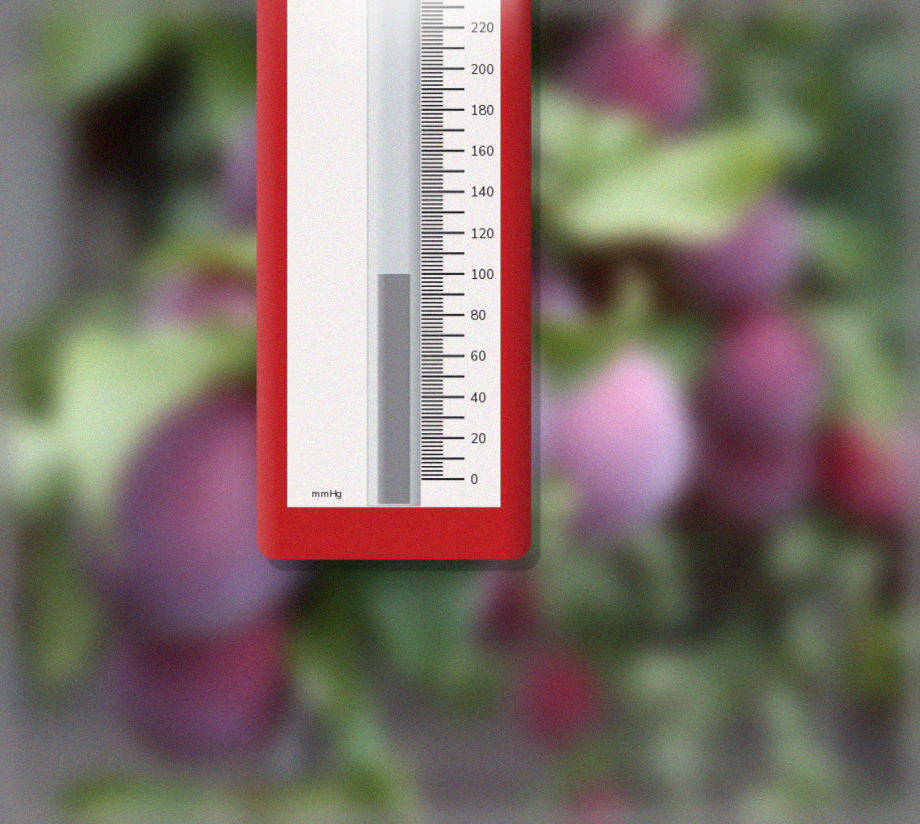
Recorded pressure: 100
